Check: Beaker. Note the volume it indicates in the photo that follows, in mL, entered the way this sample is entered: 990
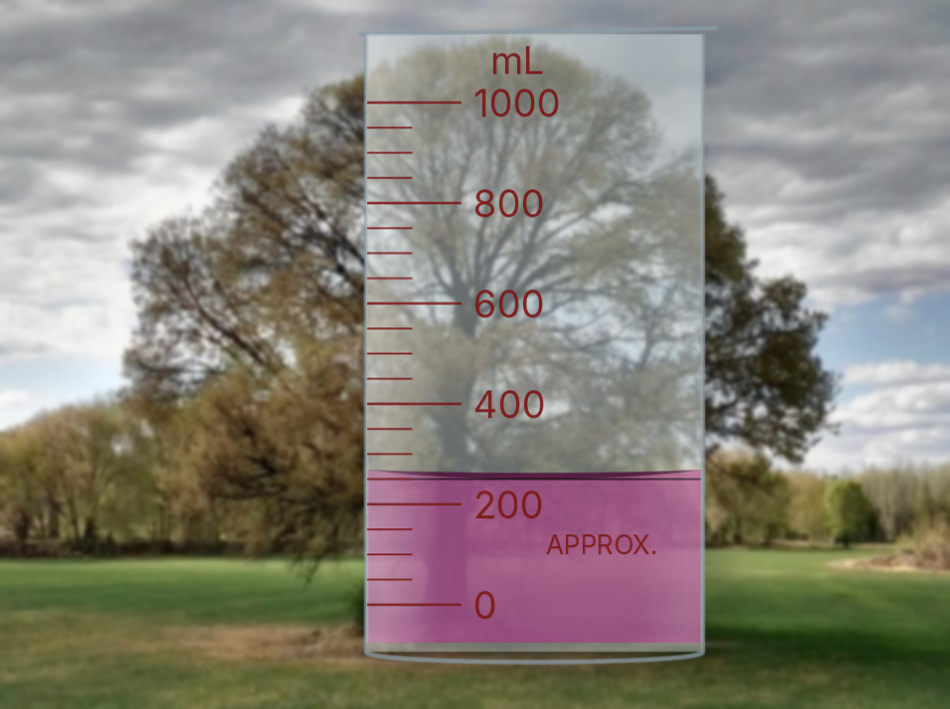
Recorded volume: 250
